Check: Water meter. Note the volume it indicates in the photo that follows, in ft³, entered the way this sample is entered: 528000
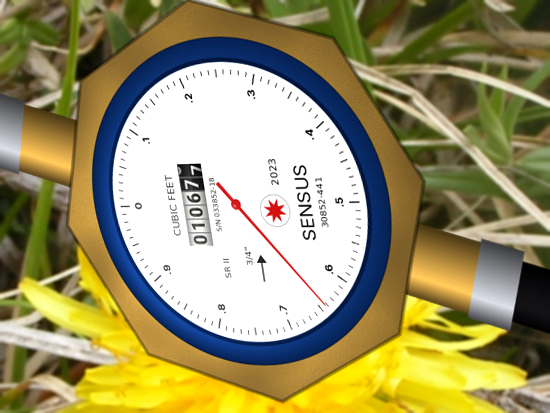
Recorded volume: 10676.64
